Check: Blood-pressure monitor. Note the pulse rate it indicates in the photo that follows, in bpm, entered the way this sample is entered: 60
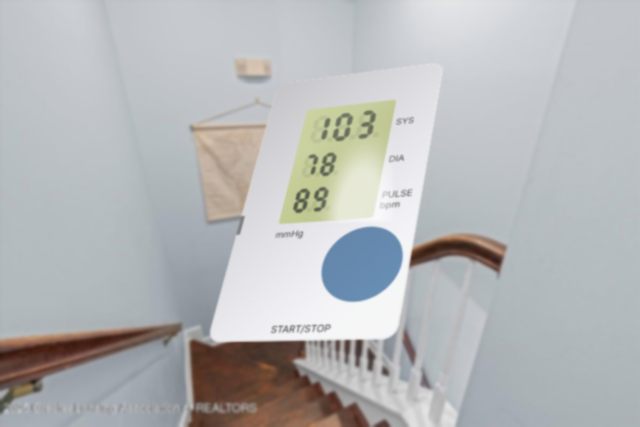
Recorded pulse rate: 89
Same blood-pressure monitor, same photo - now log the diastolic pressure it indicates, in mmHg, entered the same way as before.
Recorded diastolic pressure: 78
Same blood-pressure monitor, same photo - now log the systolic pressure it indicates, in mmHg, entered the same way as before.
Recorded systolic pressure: 103
